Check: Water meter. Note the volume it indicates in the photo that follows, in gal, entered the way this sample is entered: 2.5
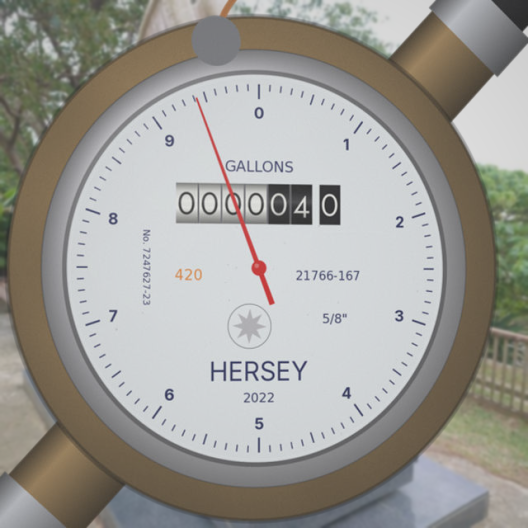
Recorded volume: 39.4
